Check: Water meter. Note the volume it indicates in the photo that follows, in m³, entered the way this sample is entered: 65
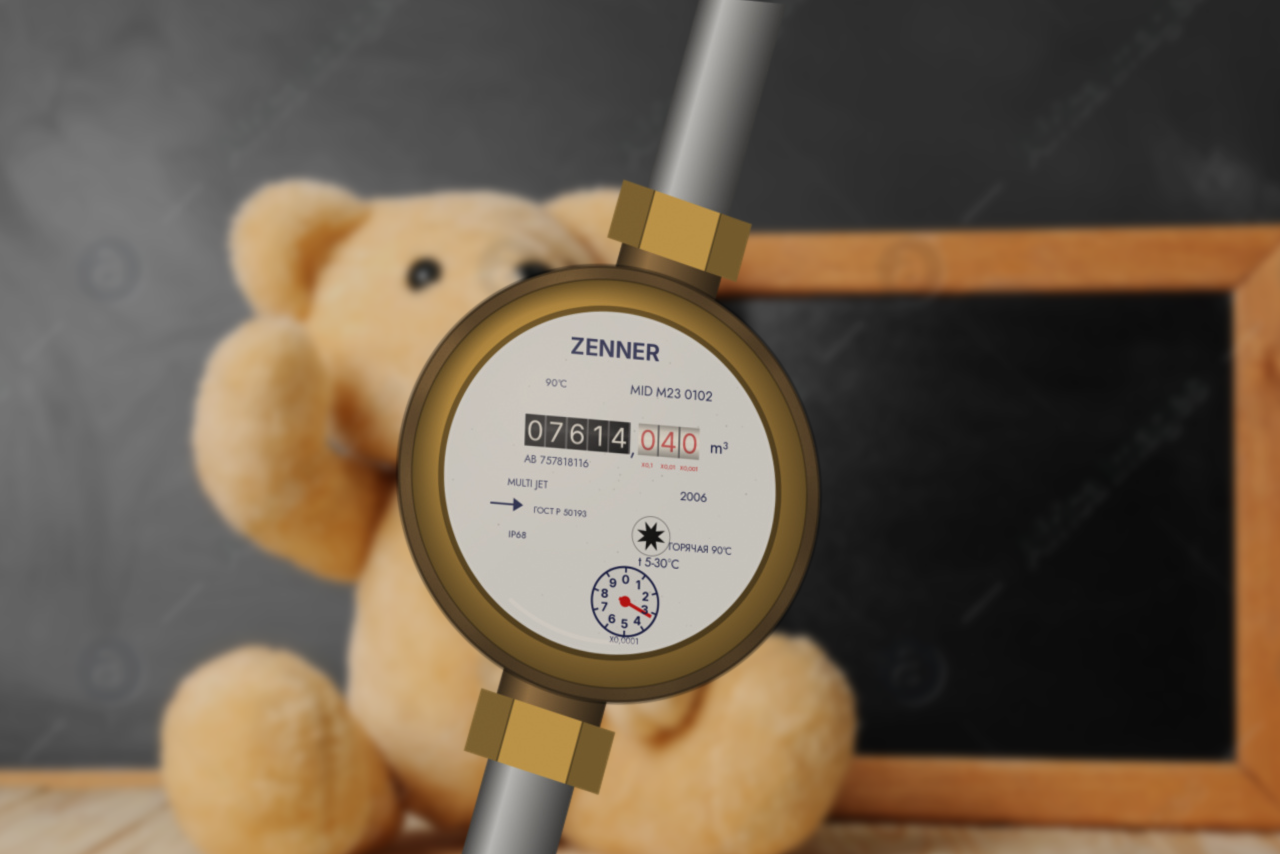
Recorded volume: 7614.0403
